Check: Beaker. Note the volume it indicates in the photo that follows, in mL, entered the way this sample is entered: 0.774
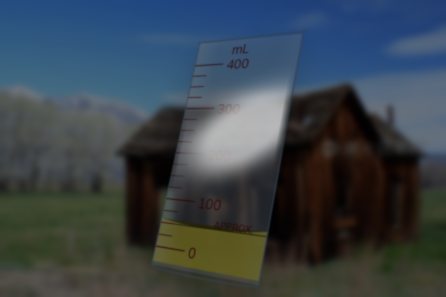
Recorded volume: 50
